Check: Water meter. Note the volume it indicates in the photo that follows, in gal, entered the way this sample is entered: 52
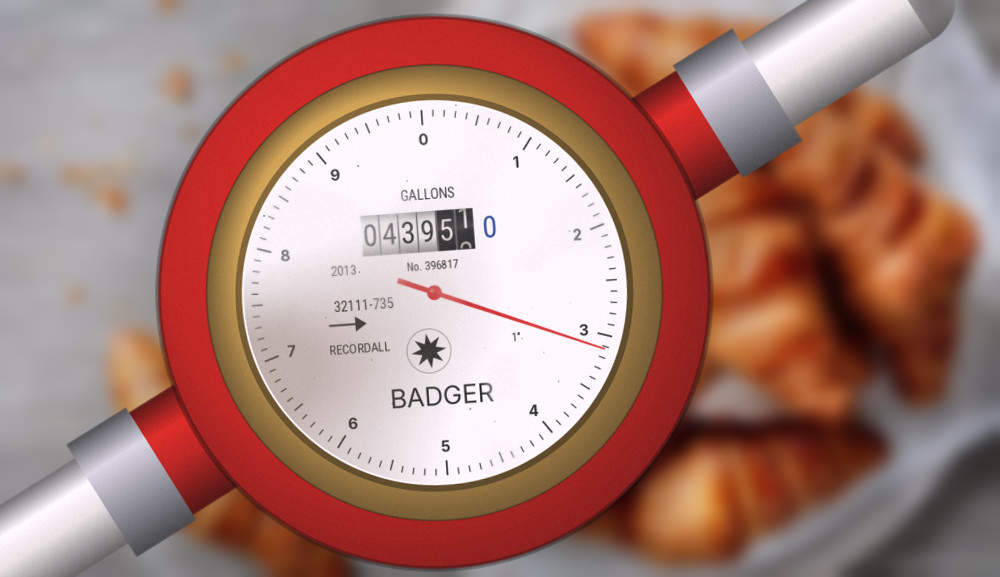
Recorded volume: 439513.1
